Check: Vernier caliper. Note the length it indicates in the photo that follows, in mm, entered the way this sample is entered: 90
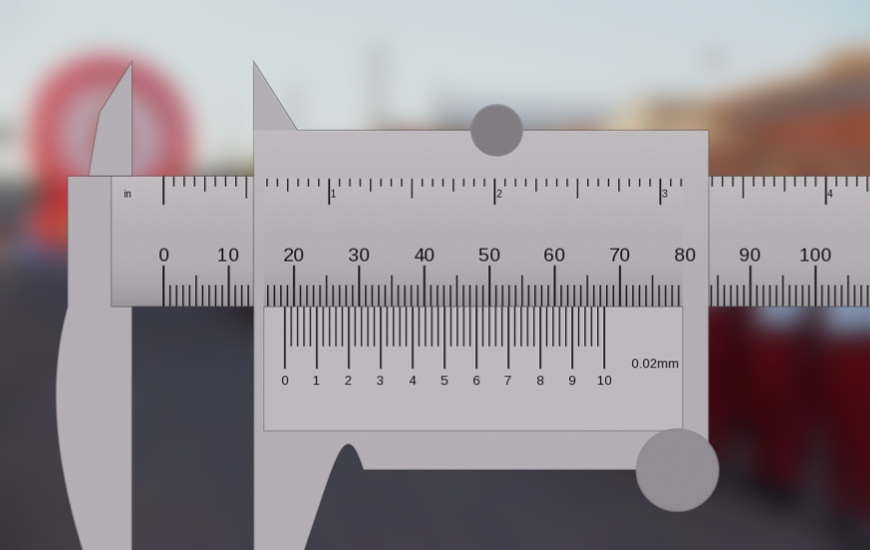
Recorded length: 18.6
